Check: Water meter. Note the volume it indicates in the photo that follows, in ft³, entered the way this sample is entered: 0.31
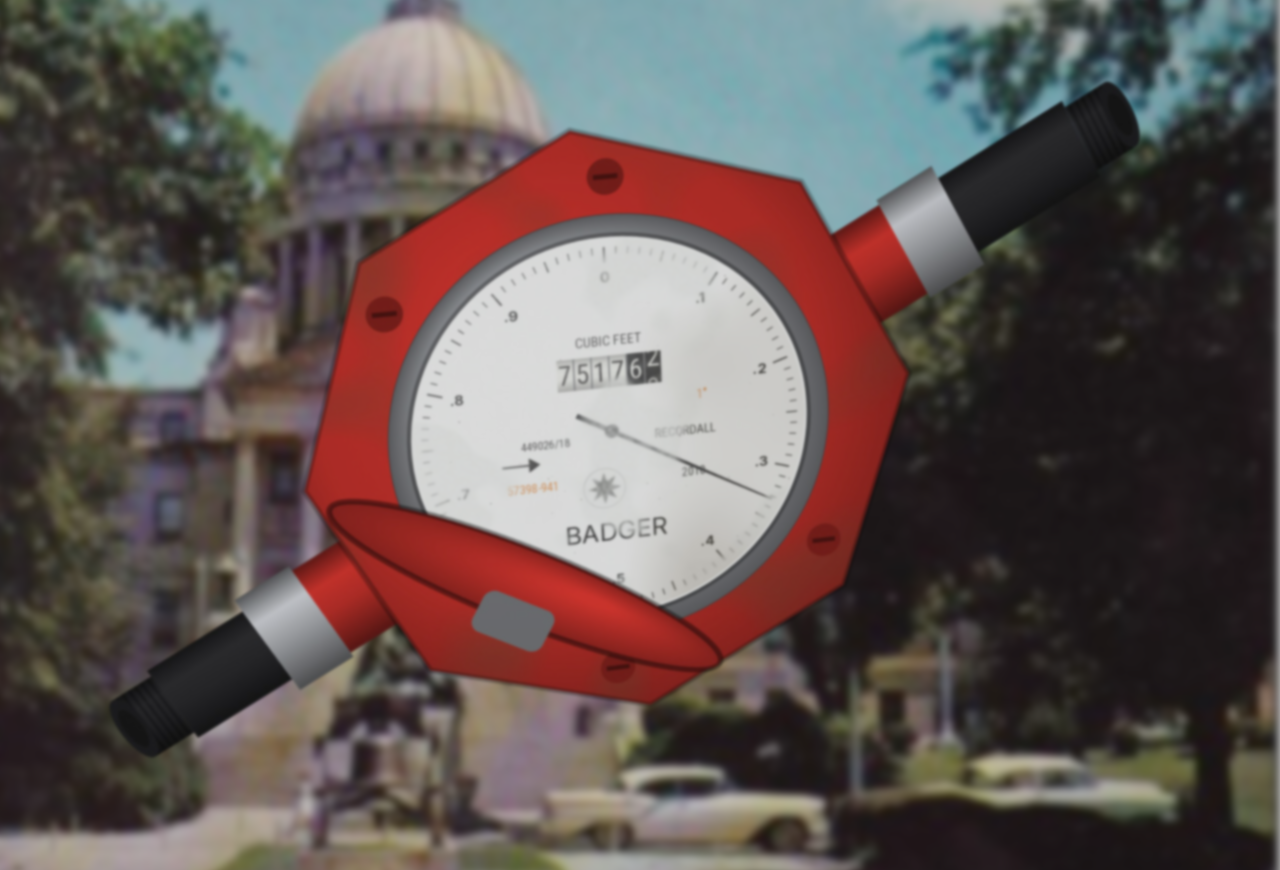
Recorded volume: 751762.33
